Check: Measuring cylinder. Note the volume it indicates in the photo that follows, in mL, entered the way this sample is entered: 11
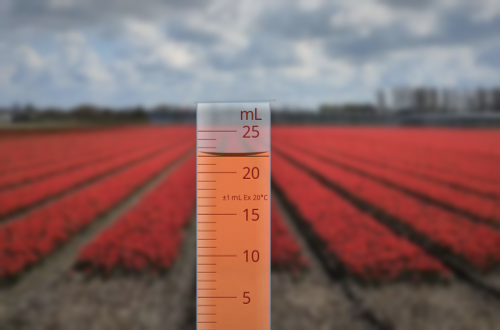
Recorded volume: 22
